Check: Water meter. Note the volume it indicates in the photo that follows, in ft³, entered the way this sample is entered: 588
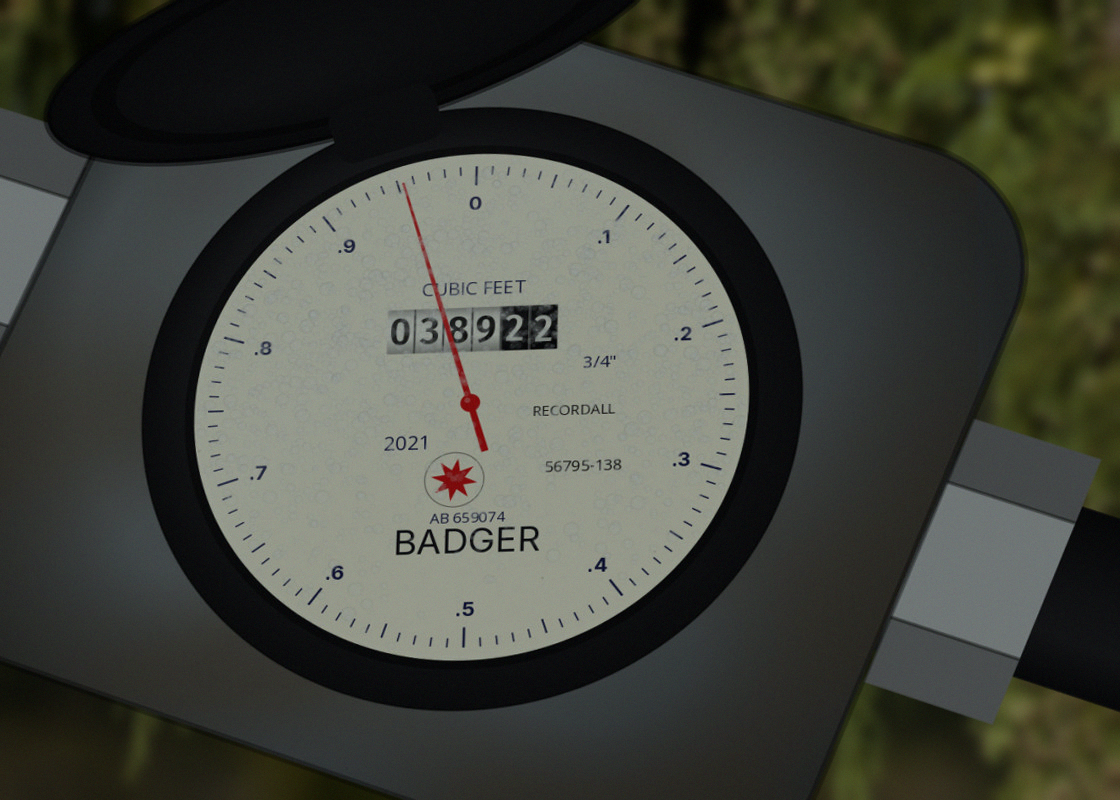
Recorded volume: 38921.95
